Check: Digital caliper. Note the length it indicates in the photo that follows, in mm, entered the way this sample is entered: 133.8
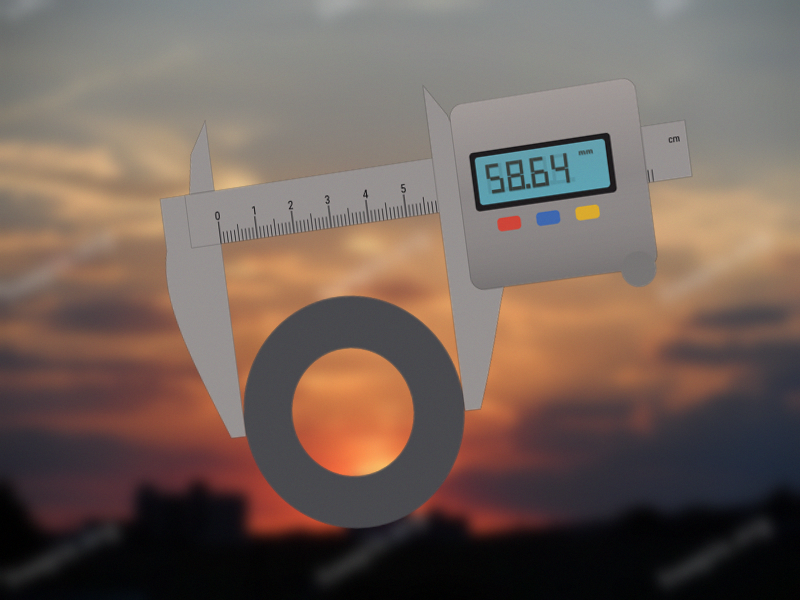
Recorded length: 58.64
